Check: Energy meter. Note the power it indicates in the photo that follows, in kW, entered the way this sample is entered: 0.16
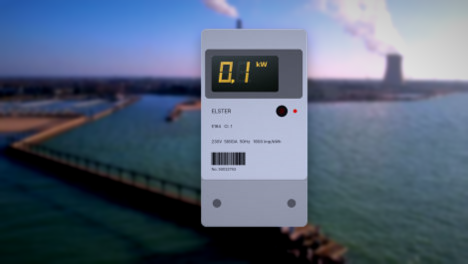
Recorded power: 0.1
